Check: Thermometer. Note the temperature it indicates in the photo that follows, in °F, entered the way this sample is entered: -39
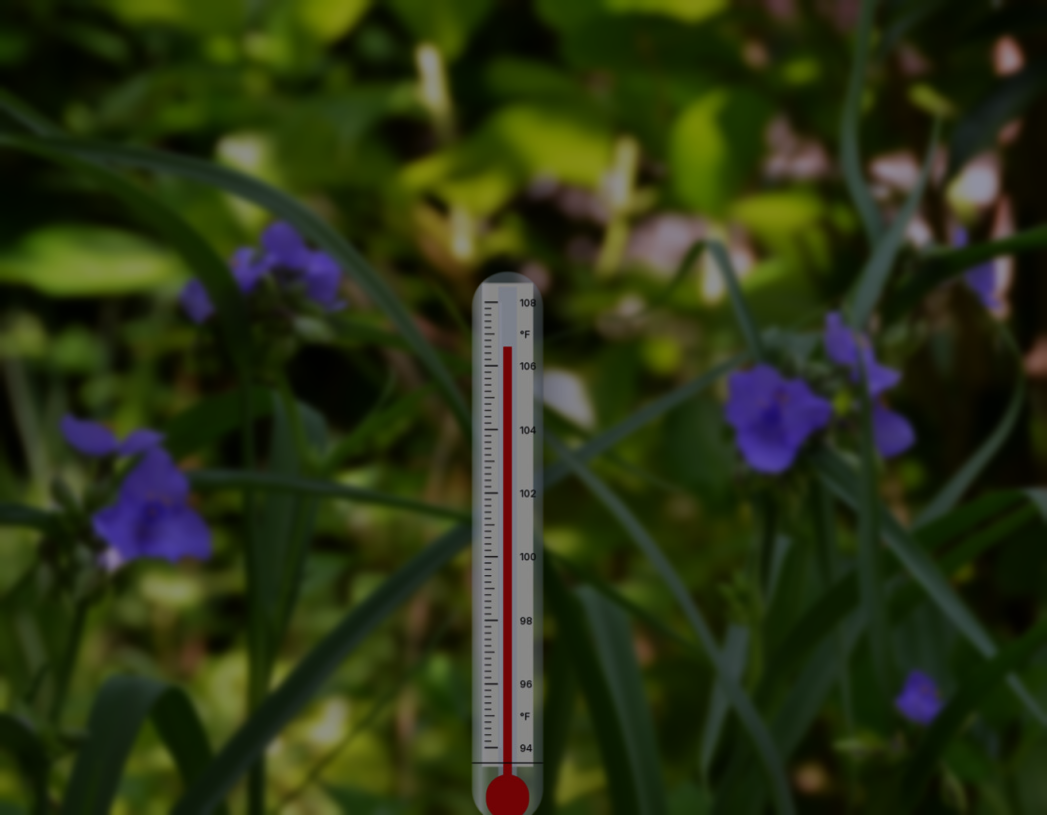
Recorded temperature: 106.6
